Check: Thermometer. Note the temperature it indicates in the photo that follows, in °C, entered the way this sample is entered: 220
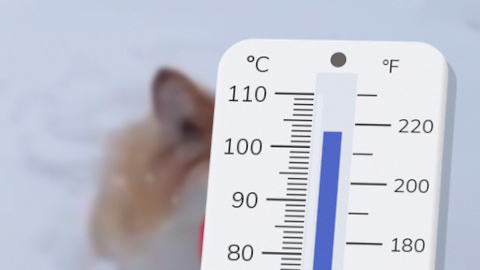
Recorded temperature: 103
